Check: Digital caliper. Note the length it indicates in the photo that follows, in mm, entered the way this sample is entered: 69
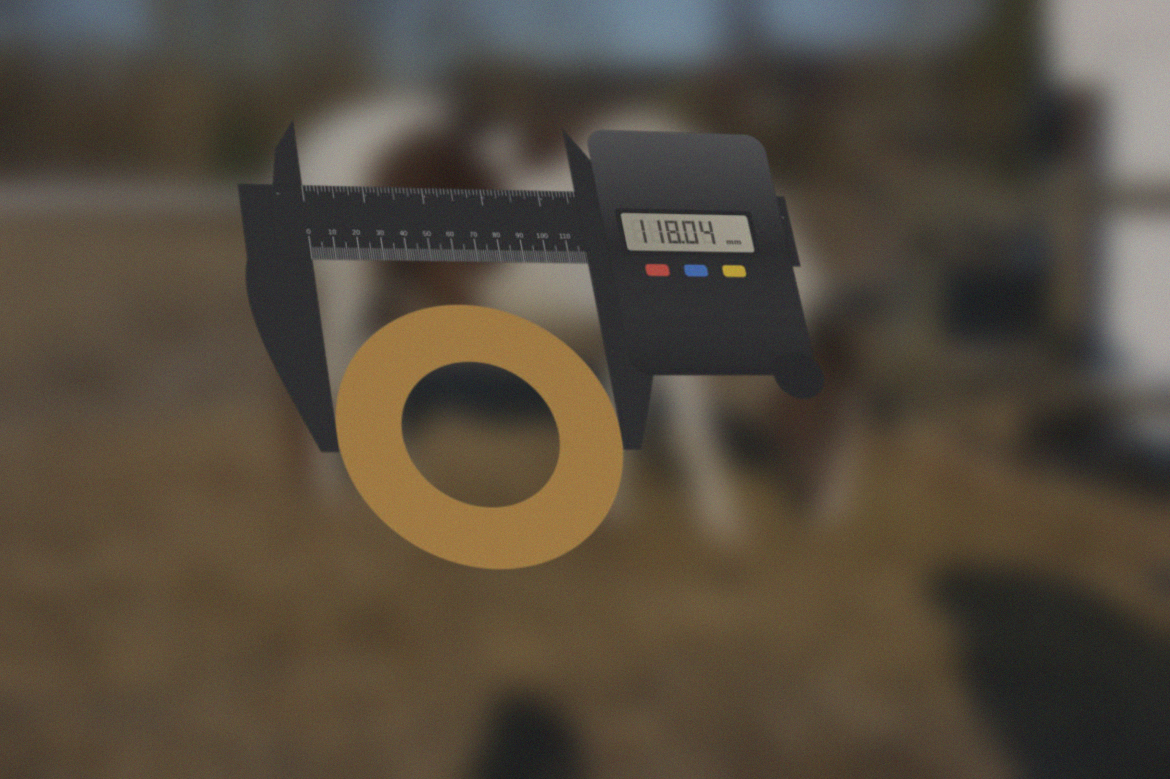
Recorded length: 118.04
